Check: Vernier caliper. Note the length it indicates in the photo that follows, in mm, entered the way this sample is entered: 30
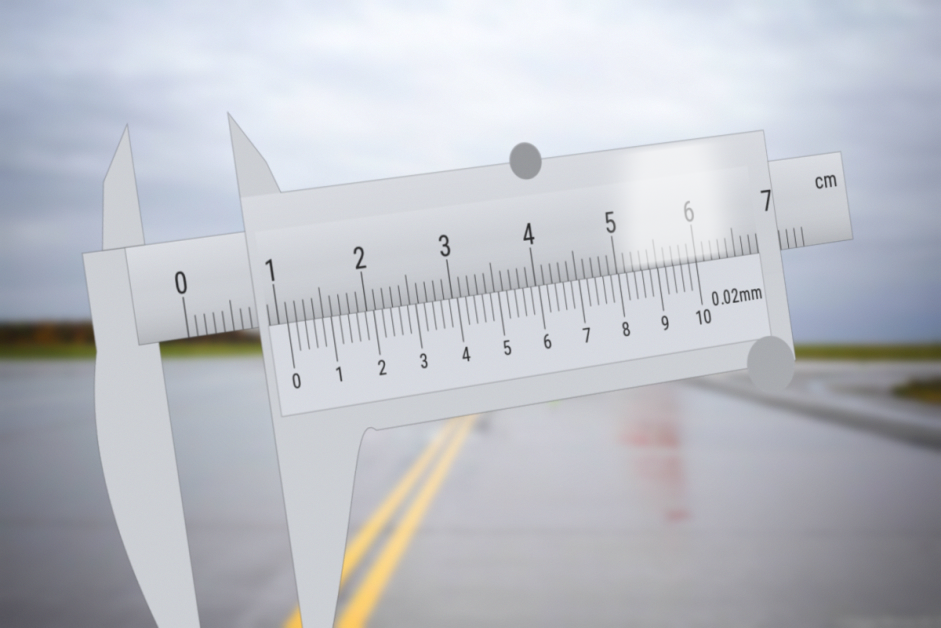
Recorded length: 11.0
